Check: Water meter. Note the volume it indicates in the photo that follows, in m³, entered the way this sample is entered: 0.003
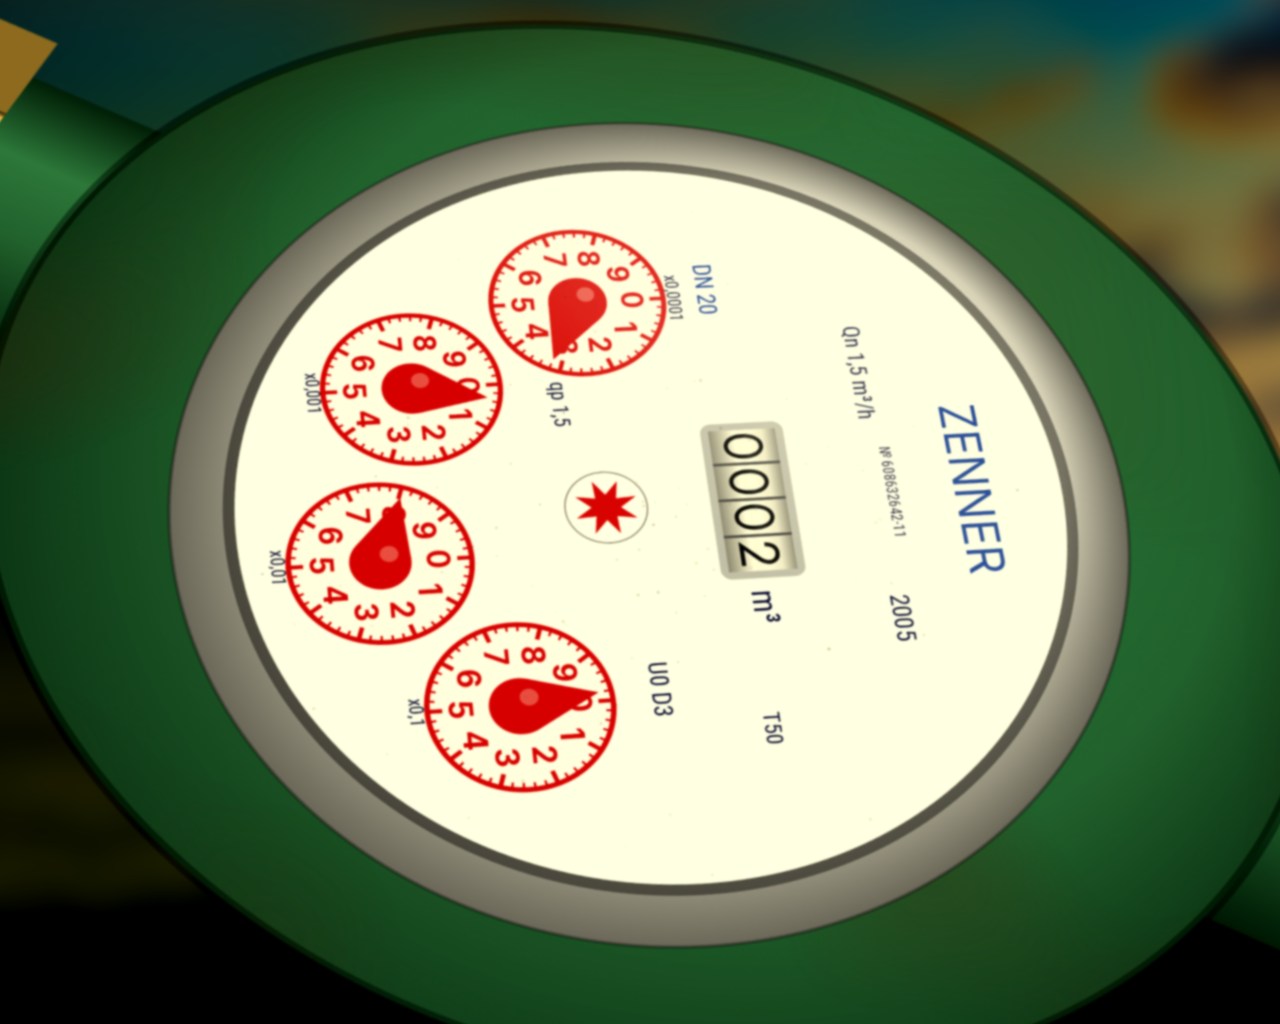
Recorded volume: 1.9803
